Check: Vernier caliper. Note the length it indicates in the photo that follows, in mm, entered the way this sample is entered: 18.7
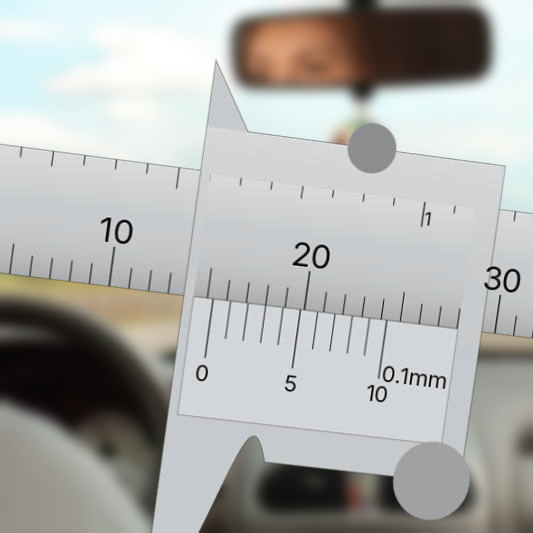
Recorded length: 15.3
